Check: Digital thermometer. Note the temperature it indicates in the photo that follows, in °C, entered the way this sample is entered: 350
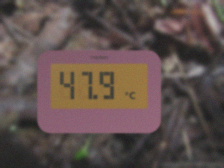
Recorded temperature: 47.9
